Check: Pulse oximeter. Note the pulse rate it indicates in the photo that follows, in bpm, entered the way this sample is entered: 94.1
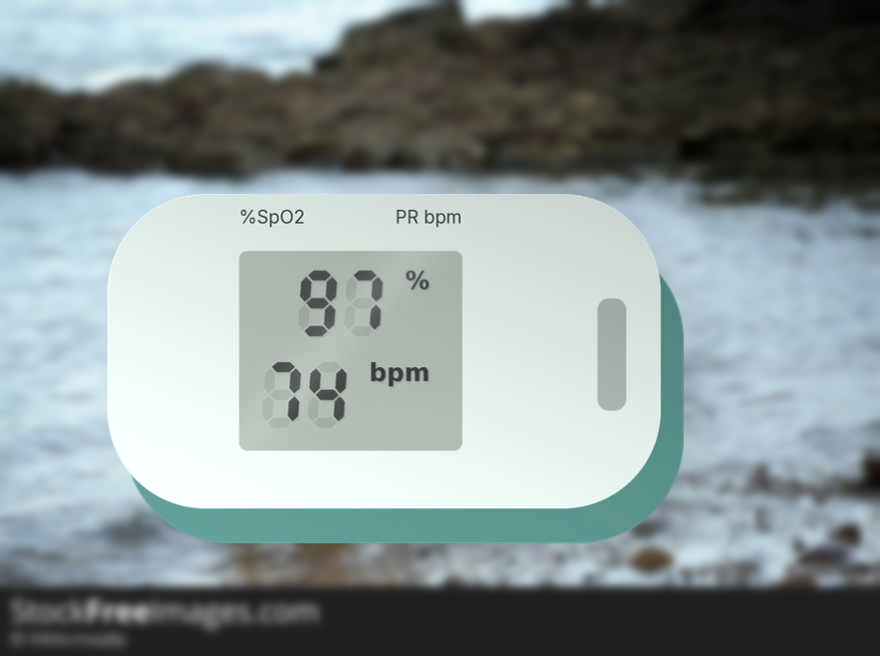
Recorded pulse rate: 74
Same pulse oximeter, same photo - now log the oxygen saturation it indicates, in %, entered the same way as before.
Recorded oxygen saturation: 97
